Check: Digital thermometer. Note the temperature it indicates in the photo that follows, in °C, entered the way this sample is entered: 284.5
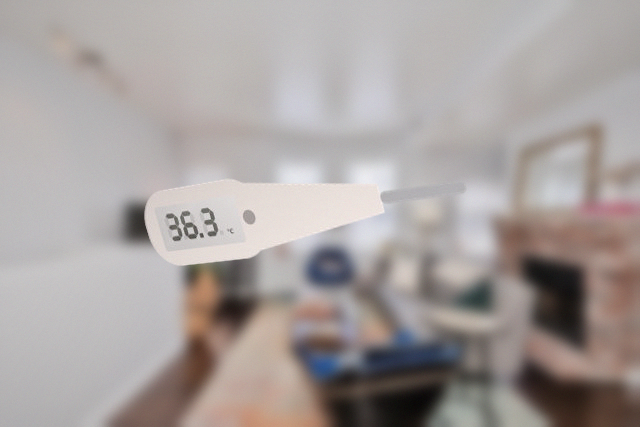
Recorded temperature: 36.3
